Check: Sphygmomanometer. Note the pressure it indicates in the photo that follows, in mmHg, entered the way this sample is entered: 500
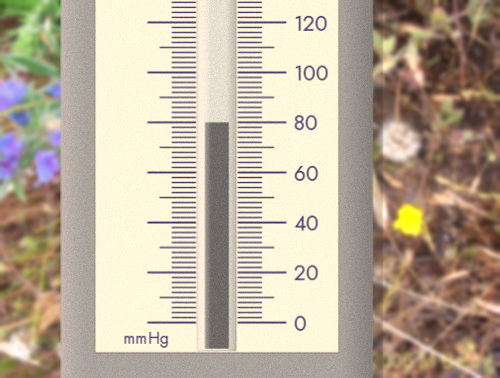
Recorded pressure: 80
